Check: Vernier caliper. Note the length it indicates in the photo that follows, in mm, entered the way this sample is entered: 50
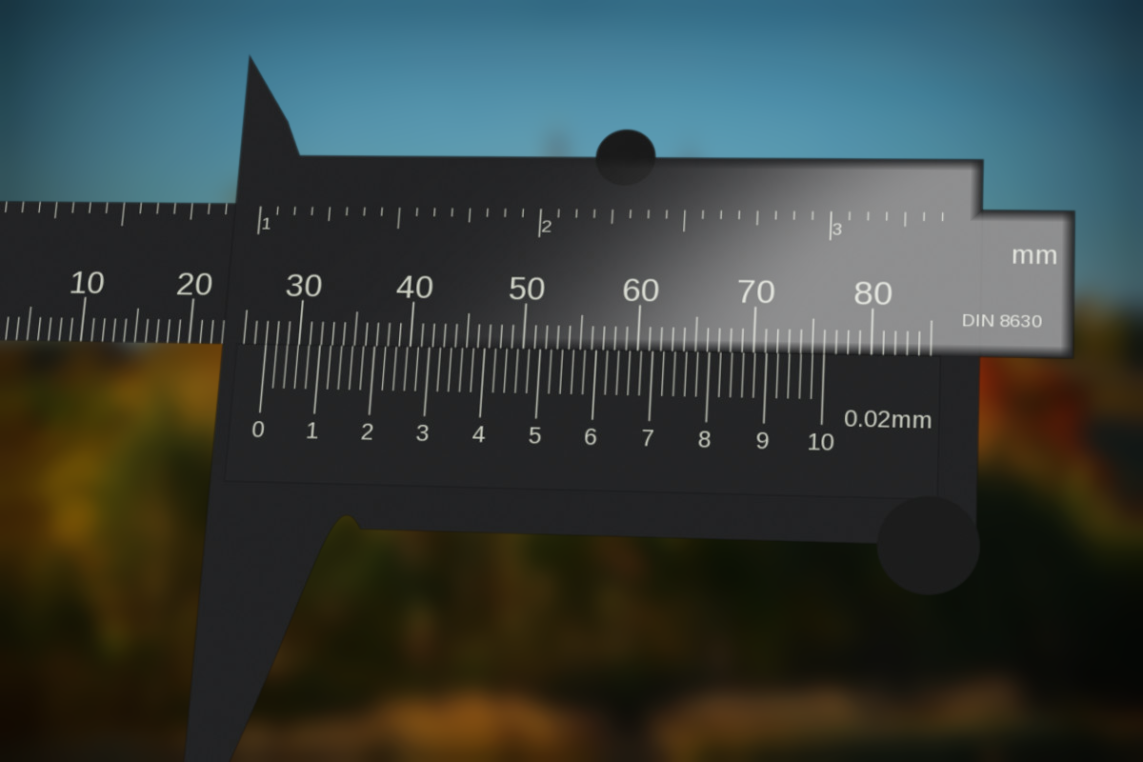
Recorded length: 27.0
